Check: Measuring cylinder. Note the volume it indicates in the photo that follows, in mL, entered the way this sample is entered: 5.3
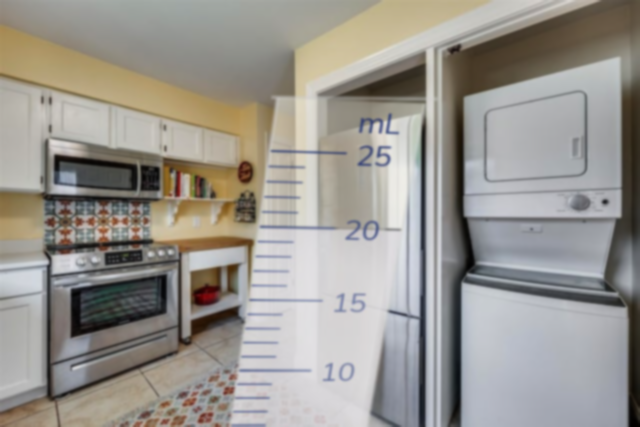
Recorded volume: 20
